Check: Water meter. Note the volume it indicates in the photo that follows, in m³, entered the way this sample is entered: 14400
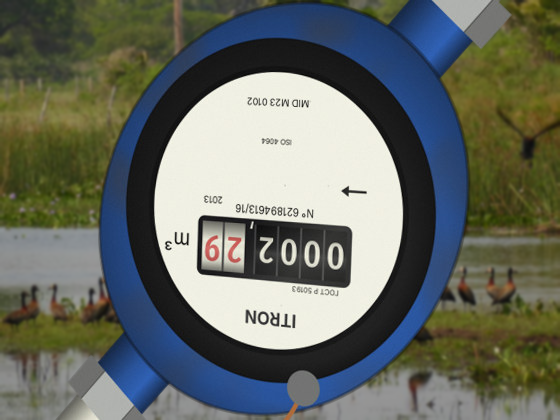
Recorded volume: 2.29
